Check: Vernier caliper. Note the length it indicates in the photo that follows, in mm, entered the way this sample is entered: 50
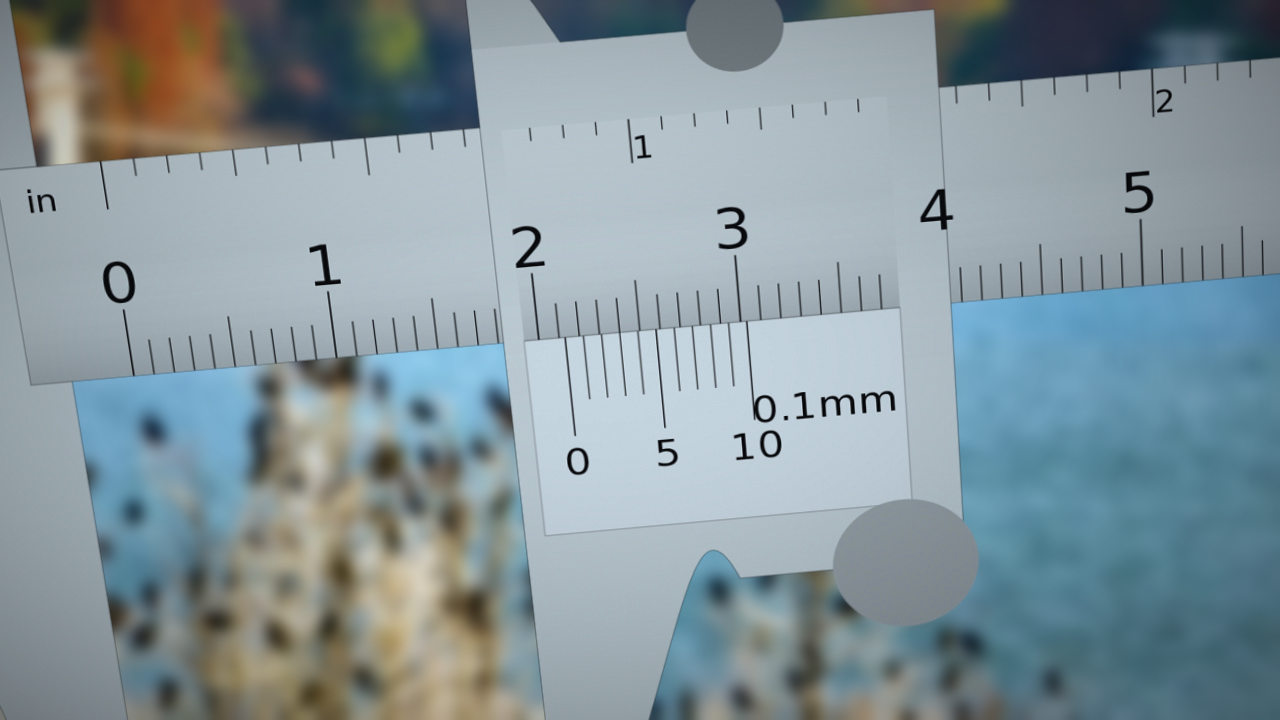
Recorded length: 21.3
